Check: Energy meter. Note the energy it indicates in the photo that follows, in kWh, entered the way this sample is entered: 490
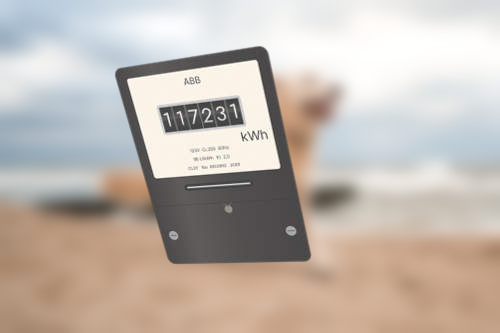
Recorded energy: 117231
